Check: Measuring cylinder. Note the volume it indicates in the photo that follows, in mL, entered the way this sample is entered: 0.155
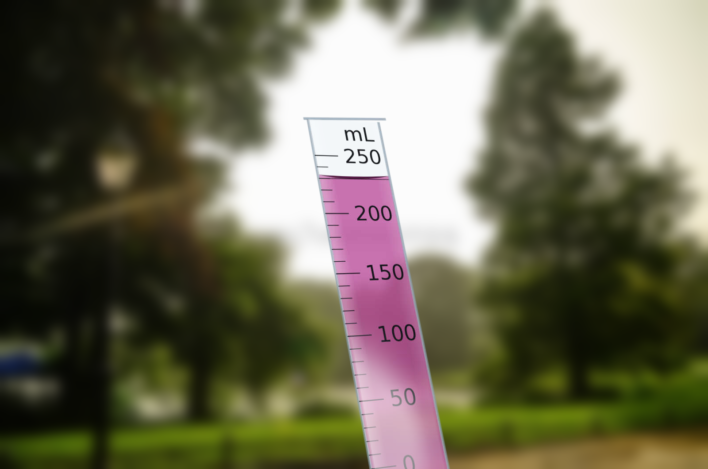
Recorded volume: 230
